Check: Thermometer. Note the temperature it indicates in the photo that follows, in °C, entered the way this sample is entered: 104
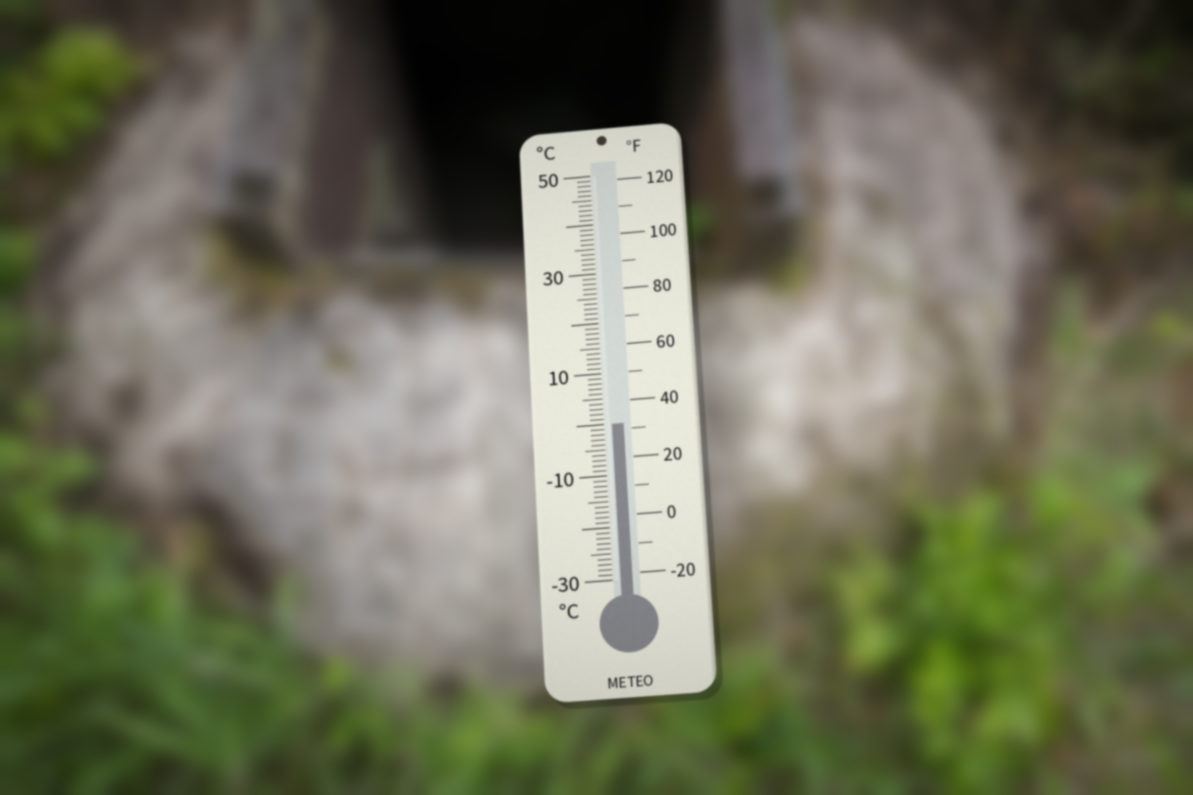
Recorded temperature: 0
